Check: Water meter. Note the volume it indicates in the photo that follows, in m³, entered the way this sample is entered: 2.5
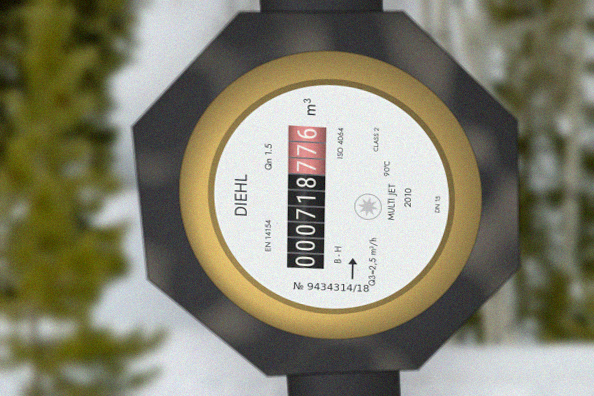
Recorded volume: 718.776
